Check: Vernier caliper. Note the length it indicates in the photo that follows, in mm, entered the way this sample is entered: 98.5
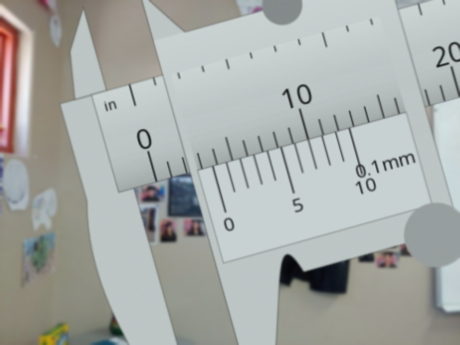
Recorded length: 3.7
